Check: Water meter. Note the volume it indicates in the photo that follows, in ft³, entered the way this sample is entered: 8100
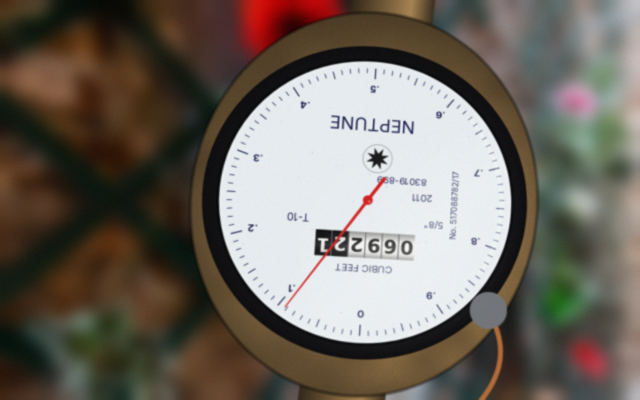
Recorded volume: 69221.09
